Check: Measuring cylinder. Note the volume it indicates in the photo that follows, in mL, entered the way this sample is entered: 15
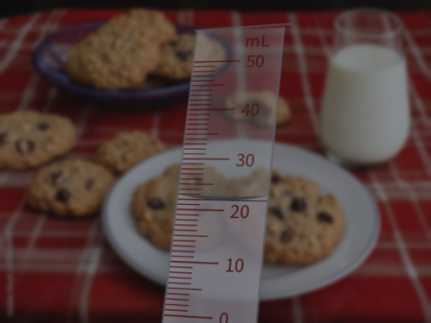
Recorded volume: 22
